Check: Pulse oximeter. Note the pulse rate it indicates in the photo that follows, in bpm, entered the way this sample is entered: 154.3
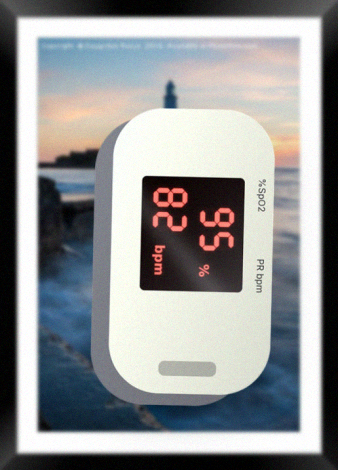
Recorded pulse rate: 82
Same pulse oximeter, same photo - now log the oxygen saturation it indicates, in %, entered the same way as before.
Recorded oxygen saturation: 95
